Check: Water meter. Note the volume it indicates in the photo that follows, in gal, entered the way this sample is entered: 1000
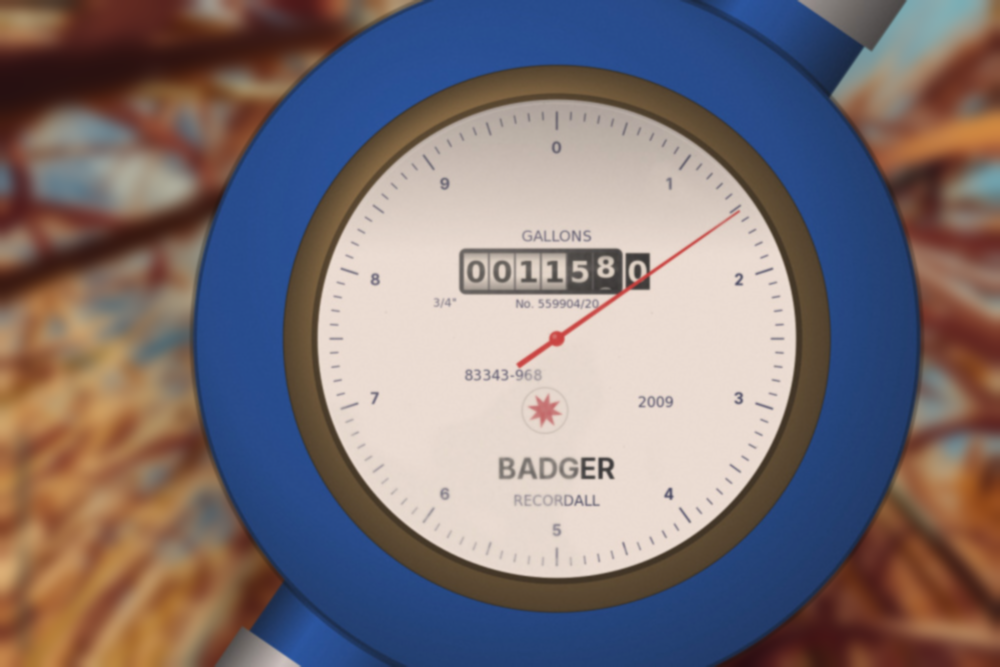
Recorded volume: 11581.5
